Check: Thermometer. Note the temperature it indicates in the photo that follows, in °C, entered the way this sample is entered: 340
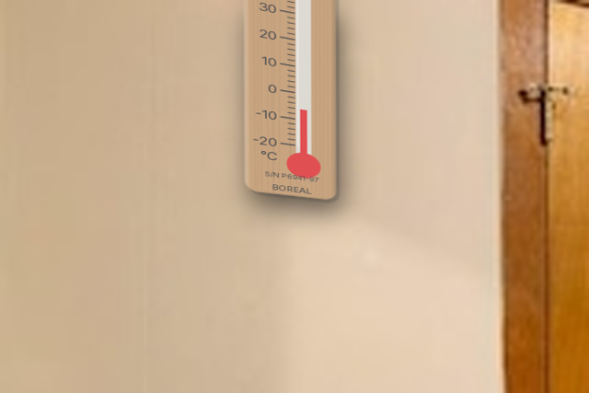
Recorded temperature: -6
